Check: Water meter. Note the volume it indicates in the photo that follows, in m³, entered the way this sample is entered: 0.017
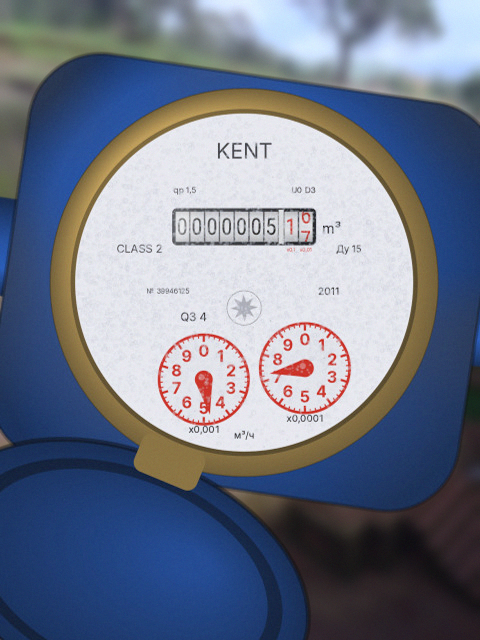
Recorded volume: 5.1647
